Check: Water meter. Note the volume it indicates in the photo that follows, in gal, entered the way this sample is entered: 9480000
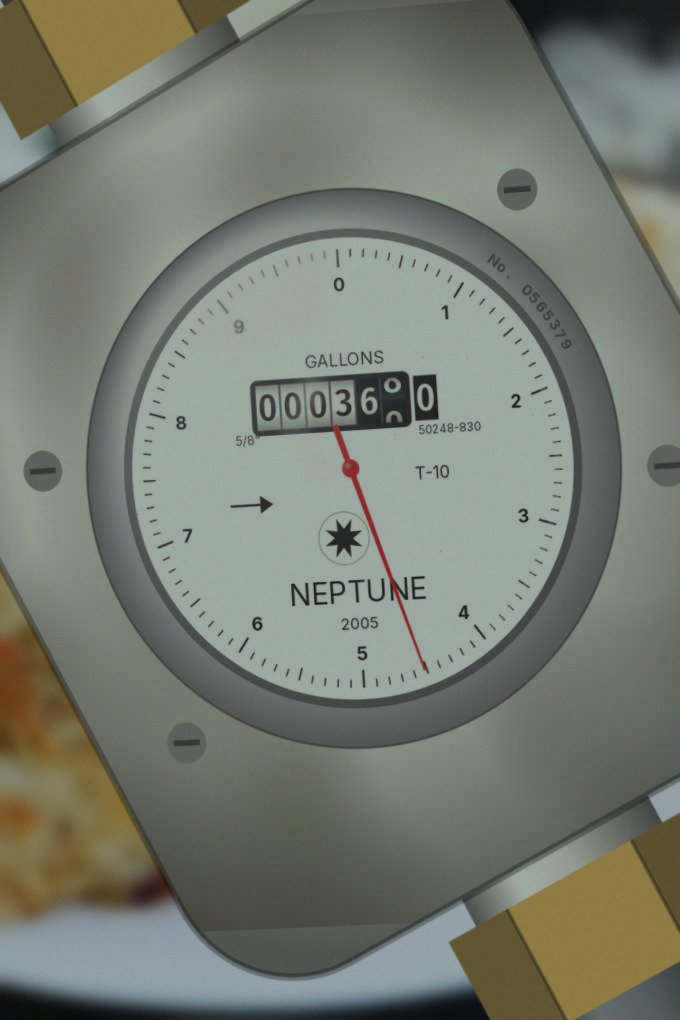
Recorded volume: 3684.5
